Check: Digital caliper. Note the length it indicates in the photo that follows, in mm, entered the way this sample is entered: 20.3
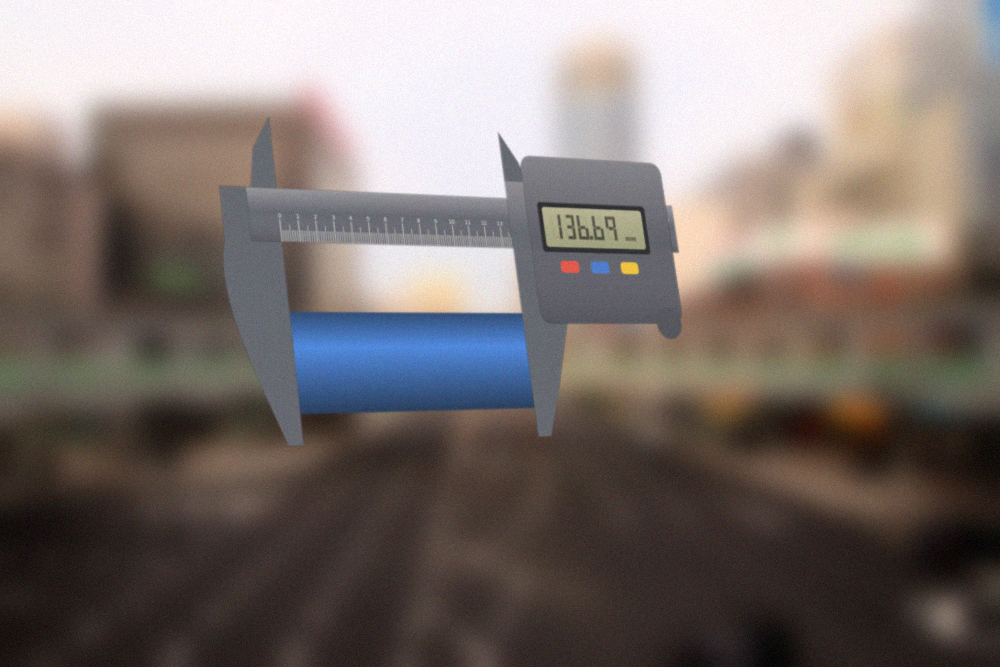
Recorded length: 136.69
